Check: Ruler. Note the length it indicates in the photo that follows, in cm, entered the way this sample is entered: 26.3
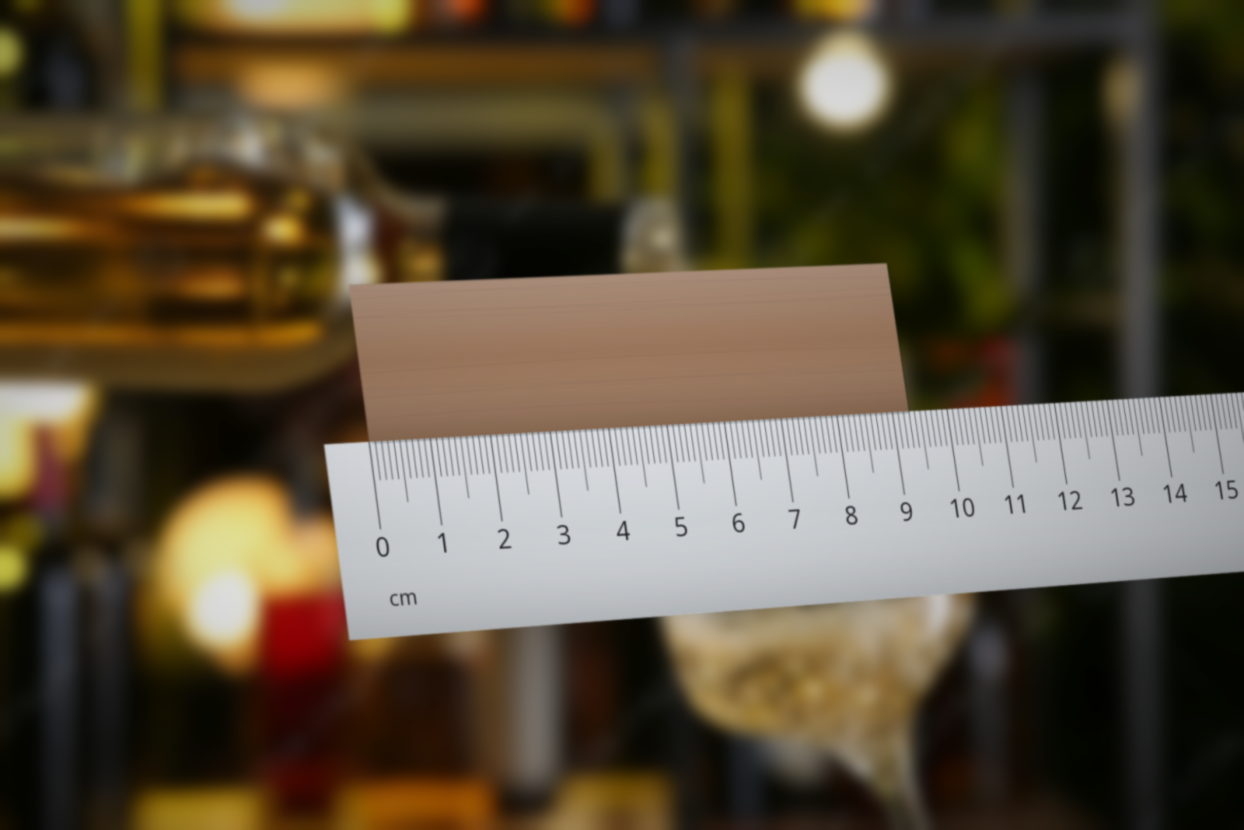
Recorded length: 9.3
